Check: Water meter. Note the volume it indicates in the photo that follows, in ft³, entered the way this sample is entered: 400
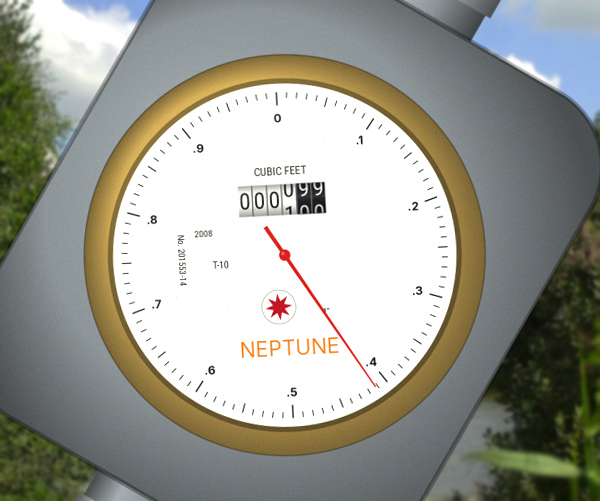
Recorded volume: 99.41
